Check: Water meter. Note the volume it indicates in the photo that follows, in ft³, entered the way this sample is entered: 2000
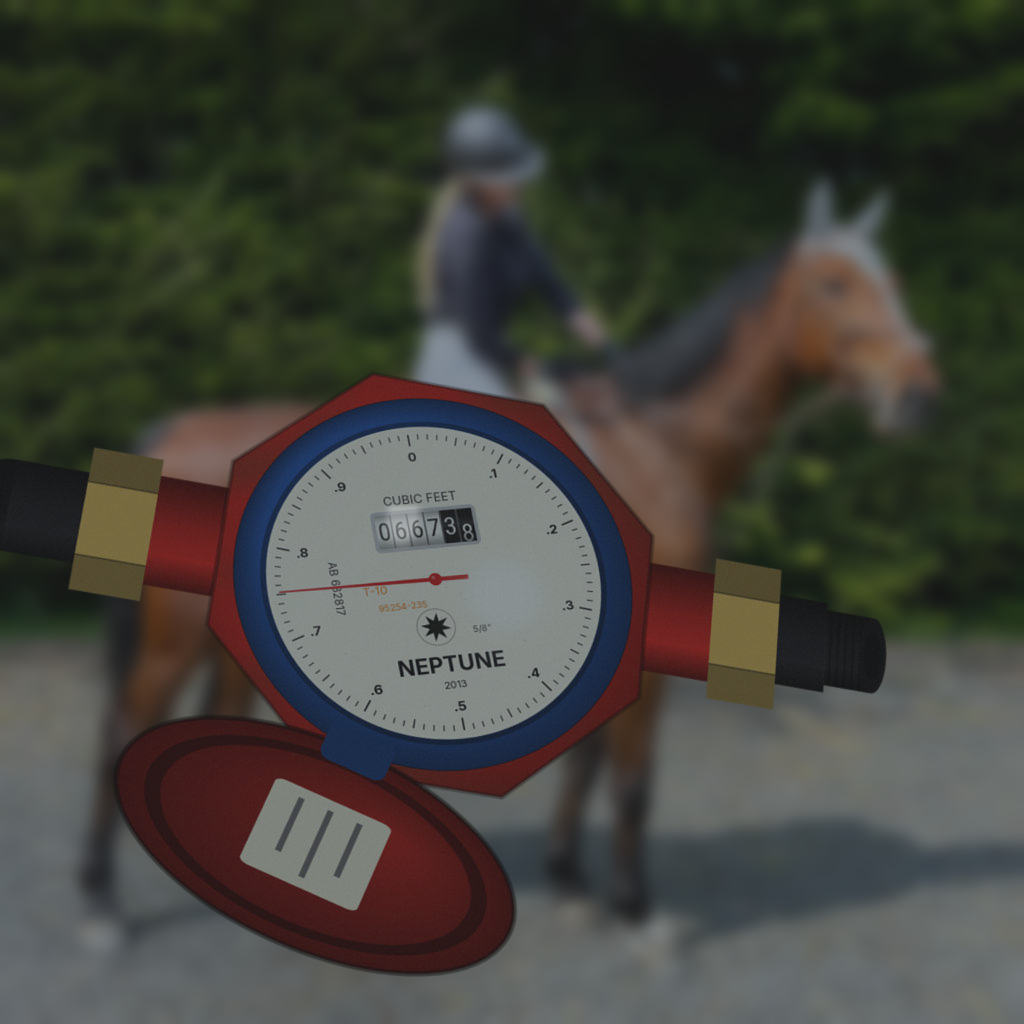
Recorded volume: 66737.75
